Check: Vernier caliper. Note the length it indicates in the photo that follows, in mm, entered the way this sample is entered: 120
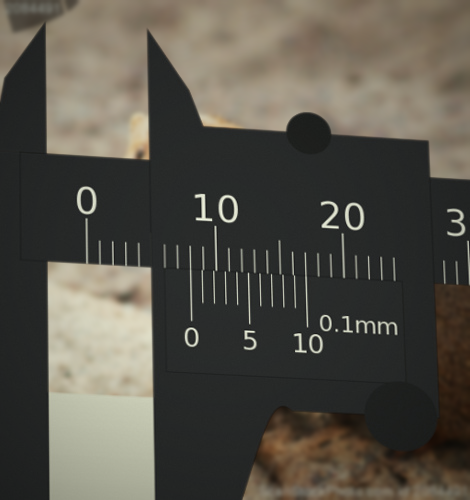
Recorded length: 8.0
